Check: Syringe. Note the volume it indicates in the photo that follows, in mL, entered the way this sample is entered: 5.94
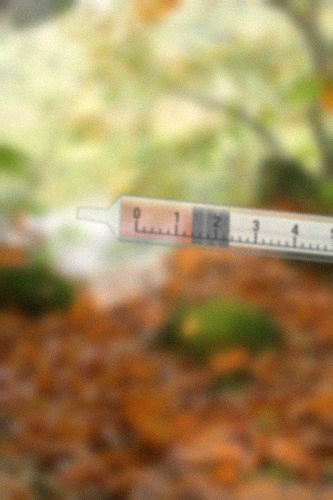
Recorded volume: 1.4
